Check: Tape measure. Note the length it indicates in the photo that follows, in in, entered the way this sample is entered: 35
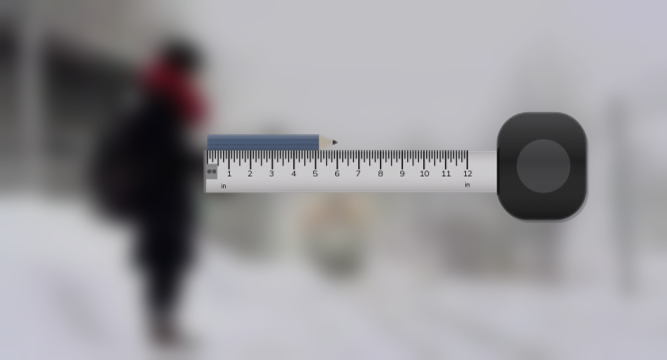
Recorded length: 6
